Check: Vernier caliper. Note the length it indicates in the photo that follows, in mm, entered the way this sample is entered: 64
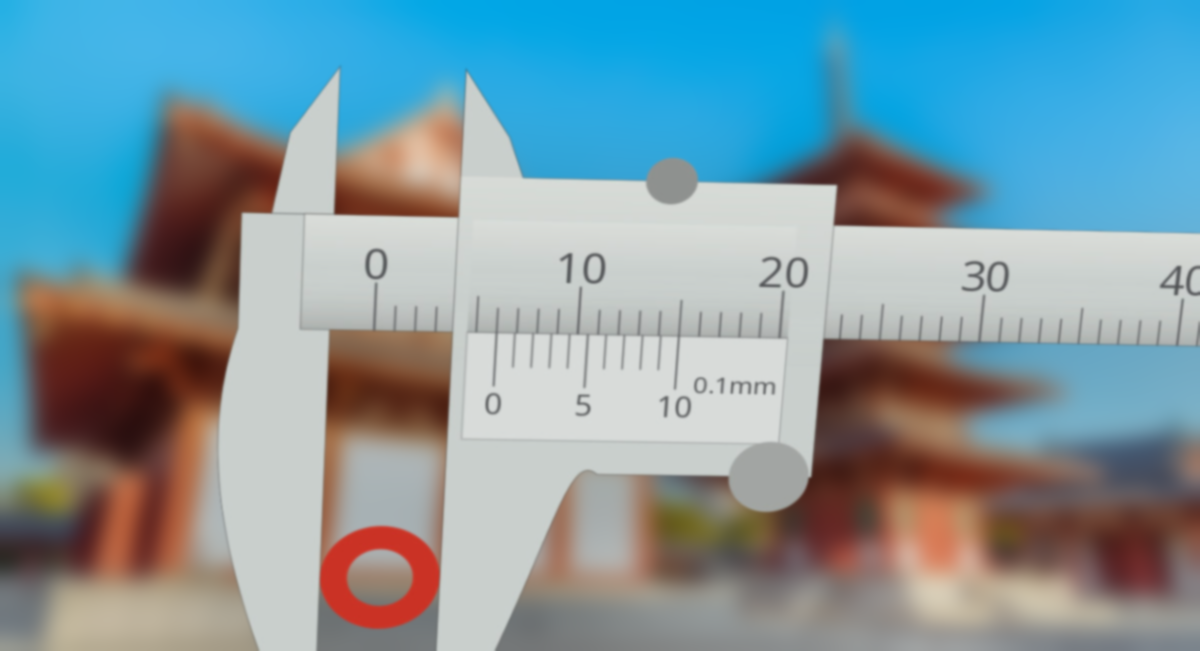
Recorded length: 6.0
